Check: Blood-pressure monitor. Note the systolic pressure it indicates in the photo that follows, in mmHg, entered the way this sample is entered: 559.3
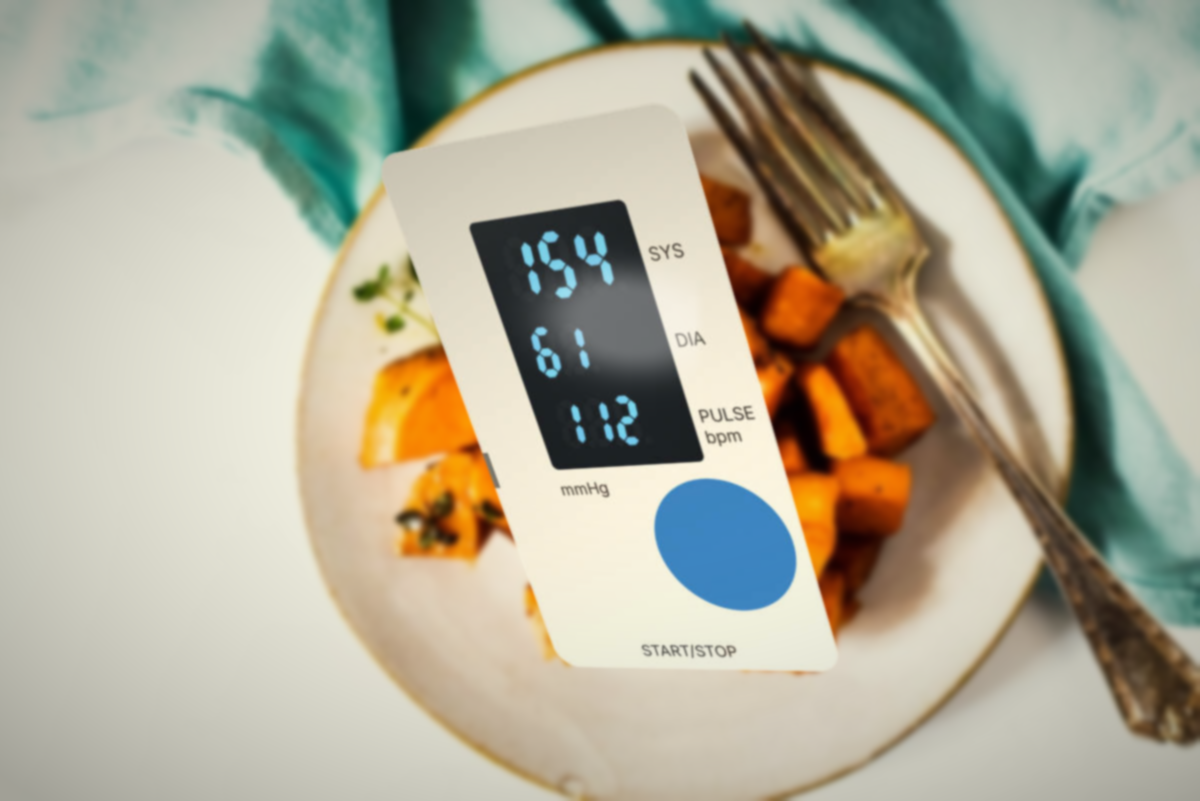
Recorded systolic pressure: 154
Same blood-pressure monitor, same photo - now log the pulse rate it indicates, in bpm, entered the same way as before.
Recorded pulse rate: 112
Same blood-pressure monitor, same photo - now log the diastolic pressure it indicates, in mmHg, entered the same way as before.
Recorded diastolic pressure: 61
